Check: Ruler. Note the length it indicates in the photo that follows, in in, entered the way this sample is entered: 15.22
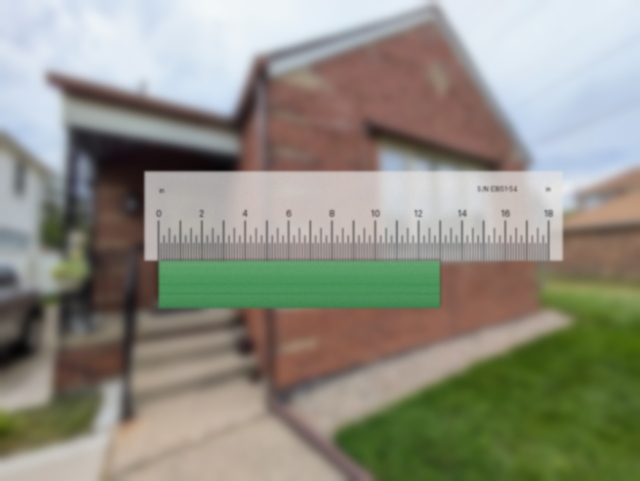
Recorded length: 13
